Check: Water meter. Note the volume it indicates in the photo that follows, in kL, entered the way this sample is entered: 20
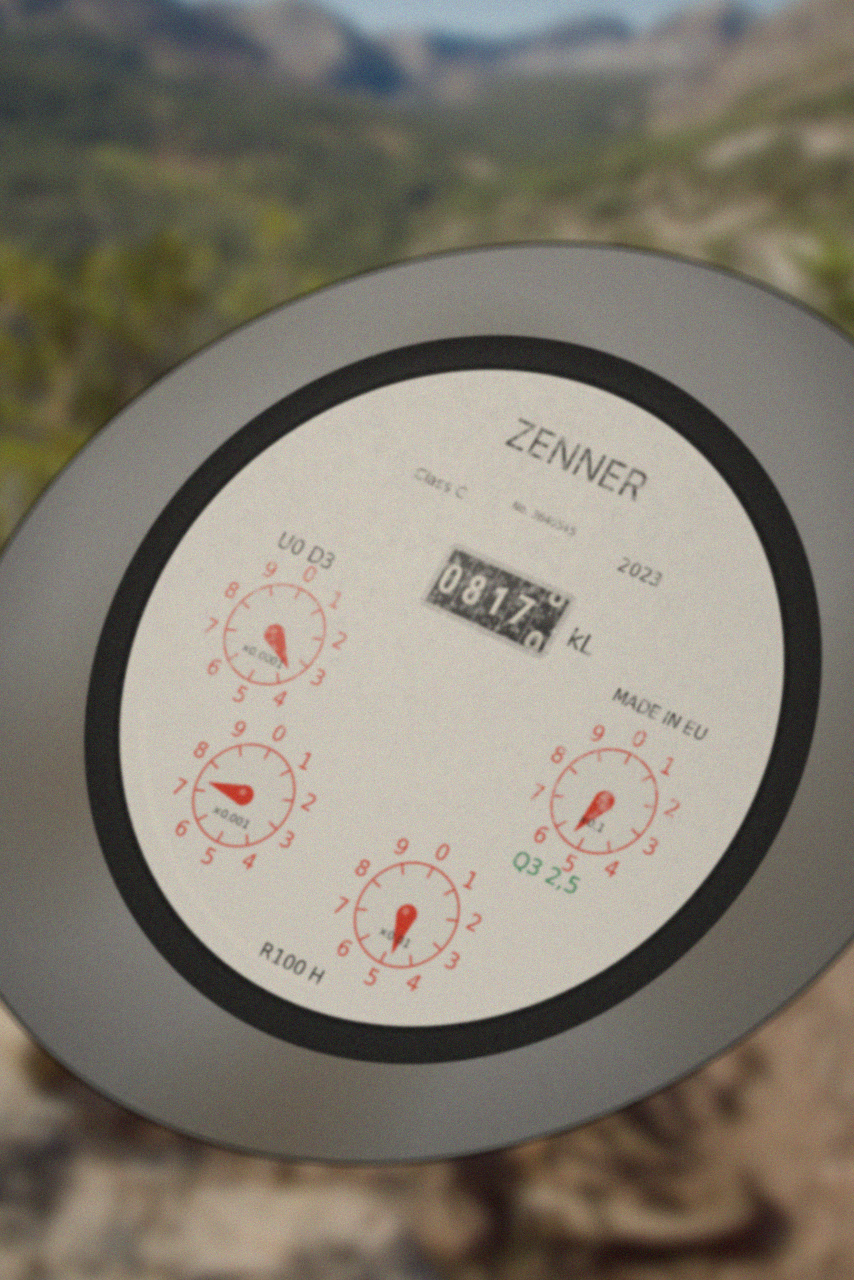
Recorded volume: 8178.5473
